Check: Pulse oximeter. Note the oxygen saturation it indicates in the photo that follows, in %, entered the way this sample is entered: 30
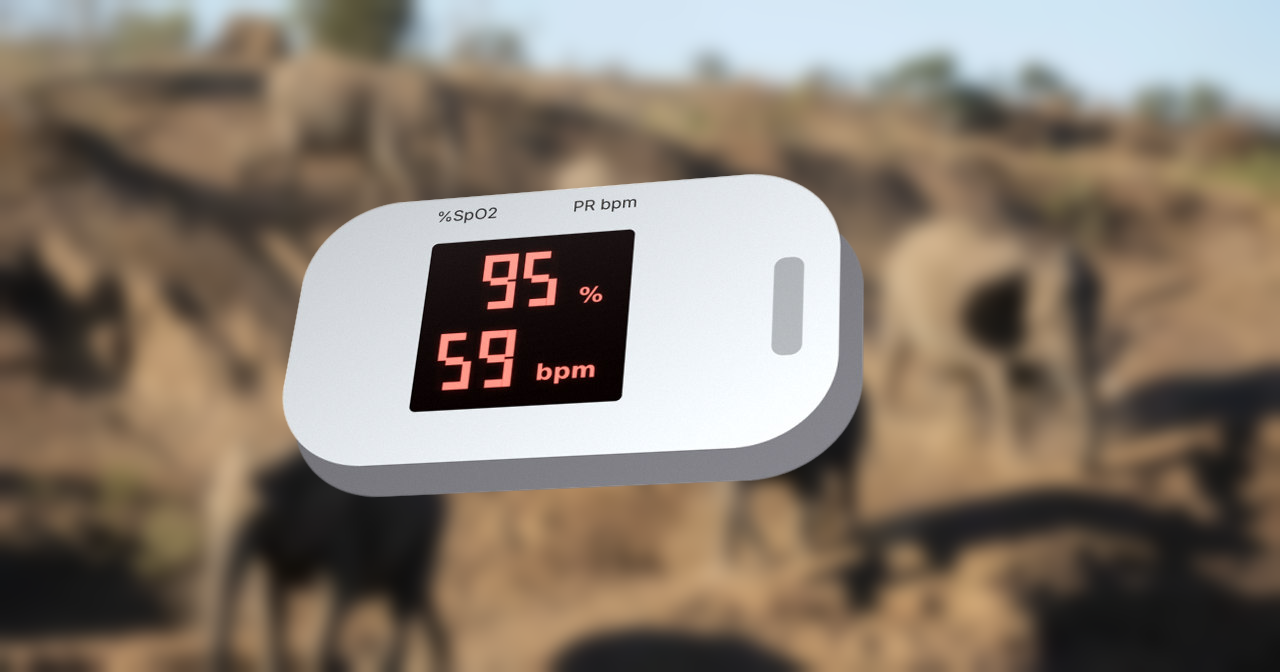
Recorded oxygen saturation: 95
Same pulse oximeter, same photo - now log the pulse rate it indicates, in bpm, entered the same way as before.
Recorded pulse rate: 59
